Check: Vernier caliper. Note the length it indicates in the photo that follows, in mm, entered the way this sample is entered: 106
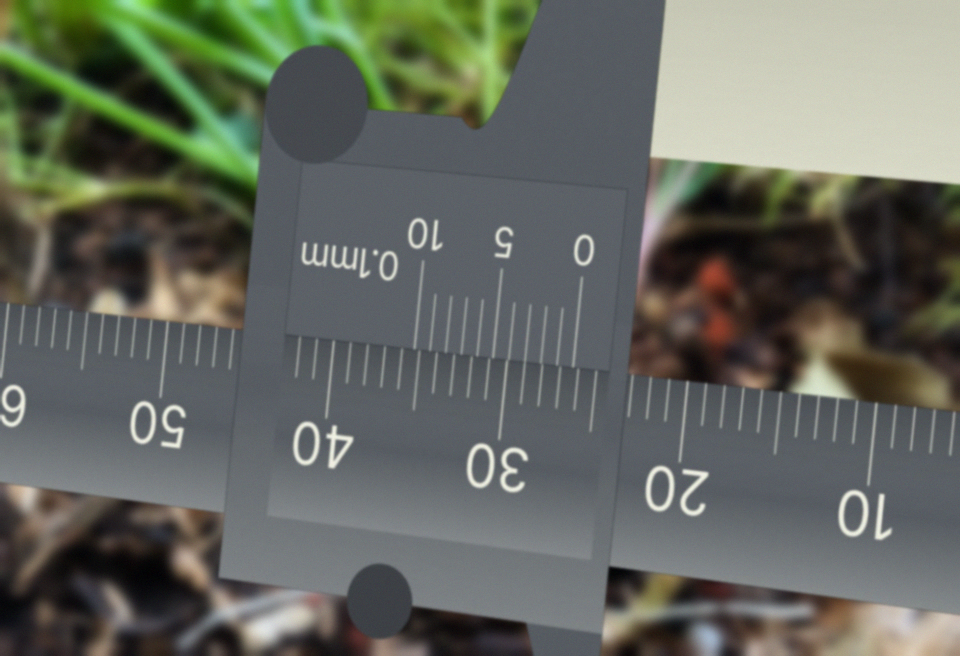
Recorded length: 26.3
